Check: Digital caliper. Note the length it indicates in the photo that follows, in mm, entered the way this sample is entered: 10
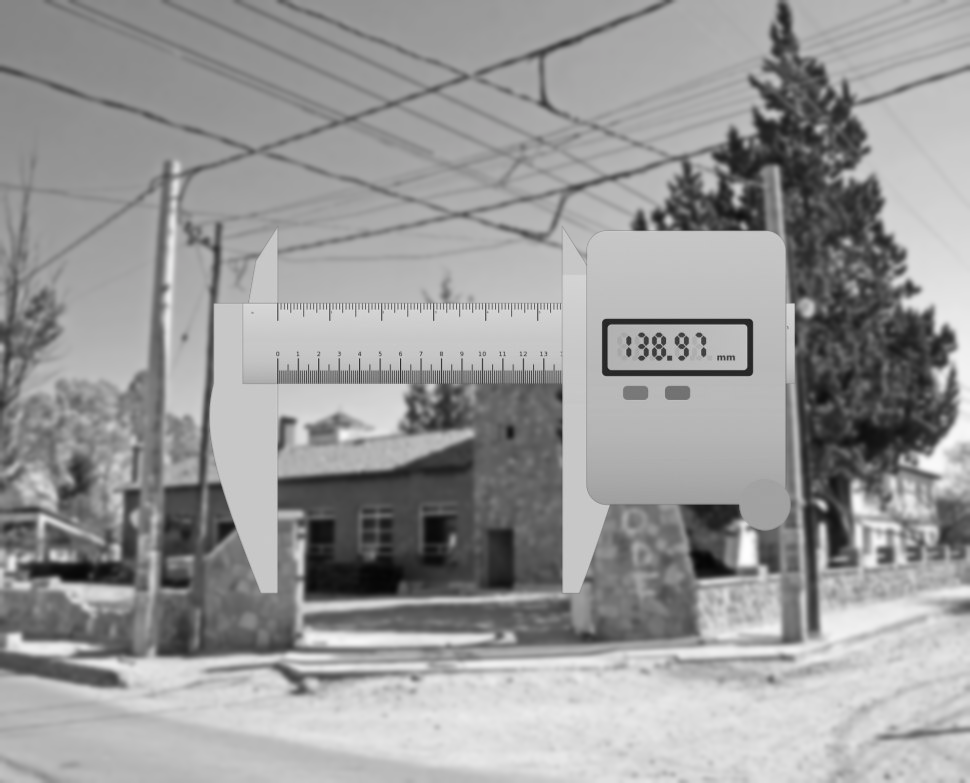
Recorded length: 138.97
